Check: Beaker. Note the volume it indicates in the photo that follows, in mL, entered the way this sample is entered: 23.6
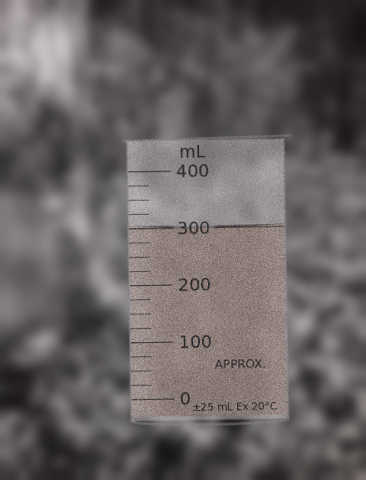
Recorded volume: 300
